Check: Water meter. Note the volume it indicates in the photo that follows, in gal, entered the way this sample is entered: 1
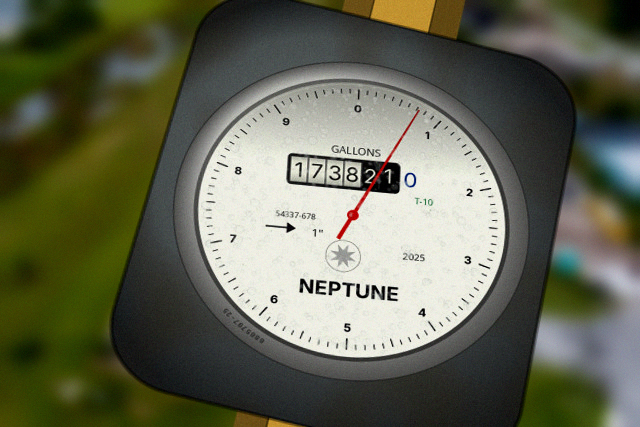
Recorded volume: 1738210.7
